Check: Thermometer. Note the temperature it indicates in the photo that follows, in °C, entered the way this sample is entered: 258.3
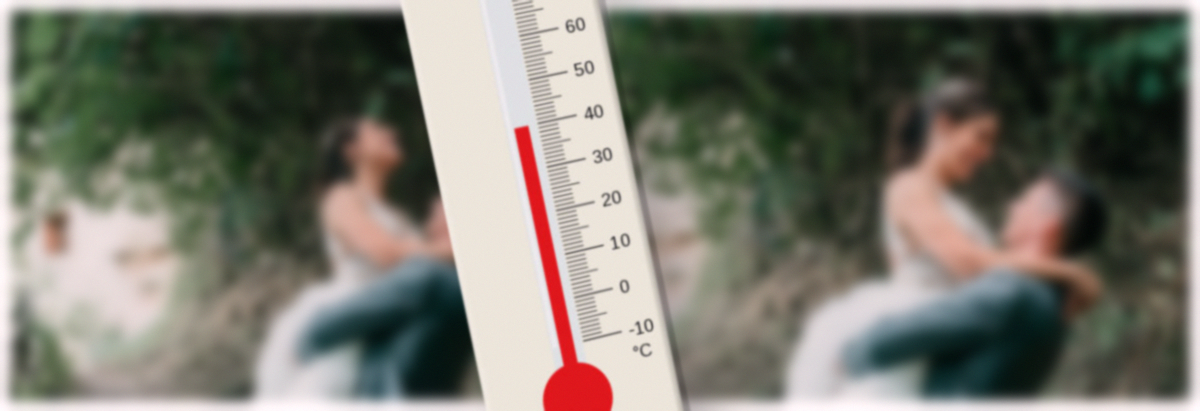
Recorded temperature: 40
